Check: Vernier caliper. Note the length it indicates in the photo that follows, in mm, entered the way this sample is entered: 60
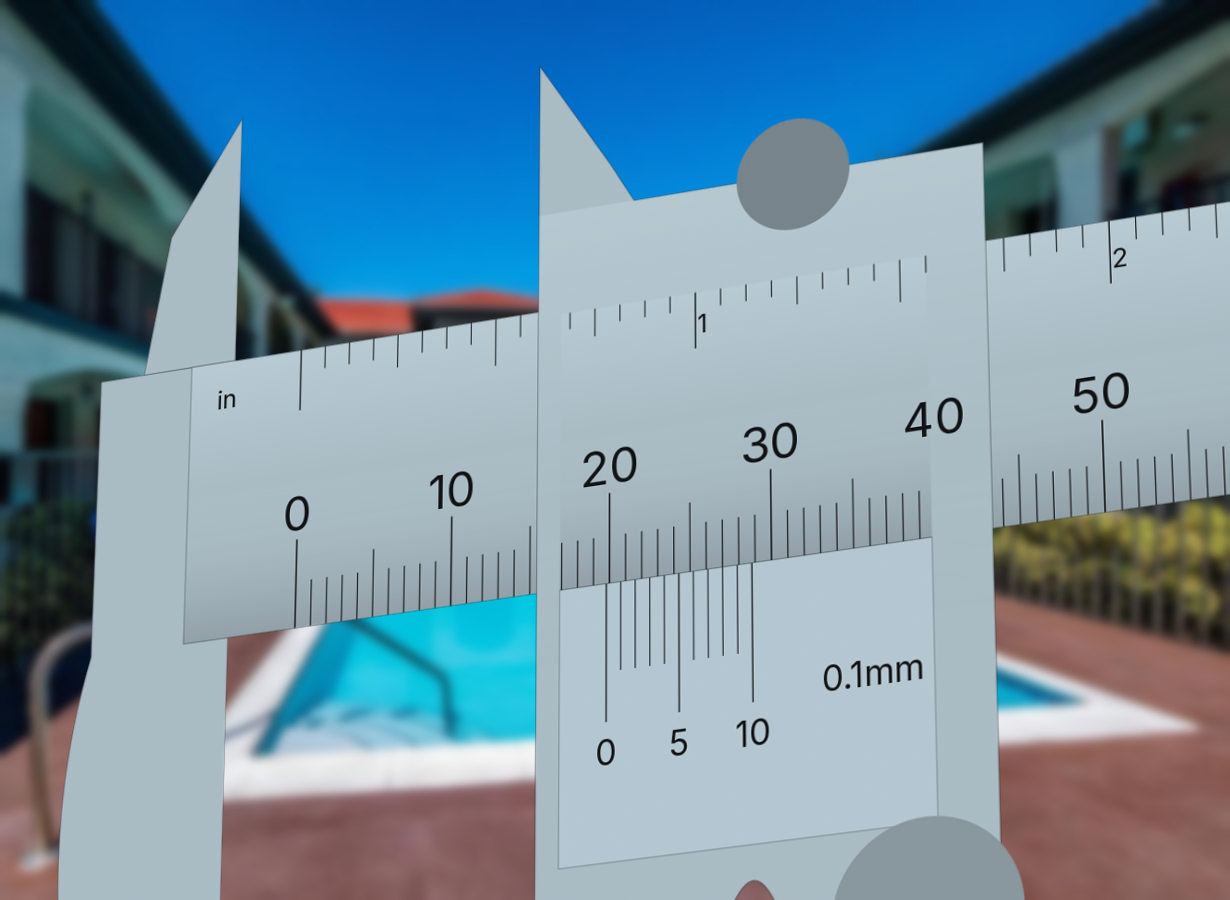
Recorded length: 19.8
